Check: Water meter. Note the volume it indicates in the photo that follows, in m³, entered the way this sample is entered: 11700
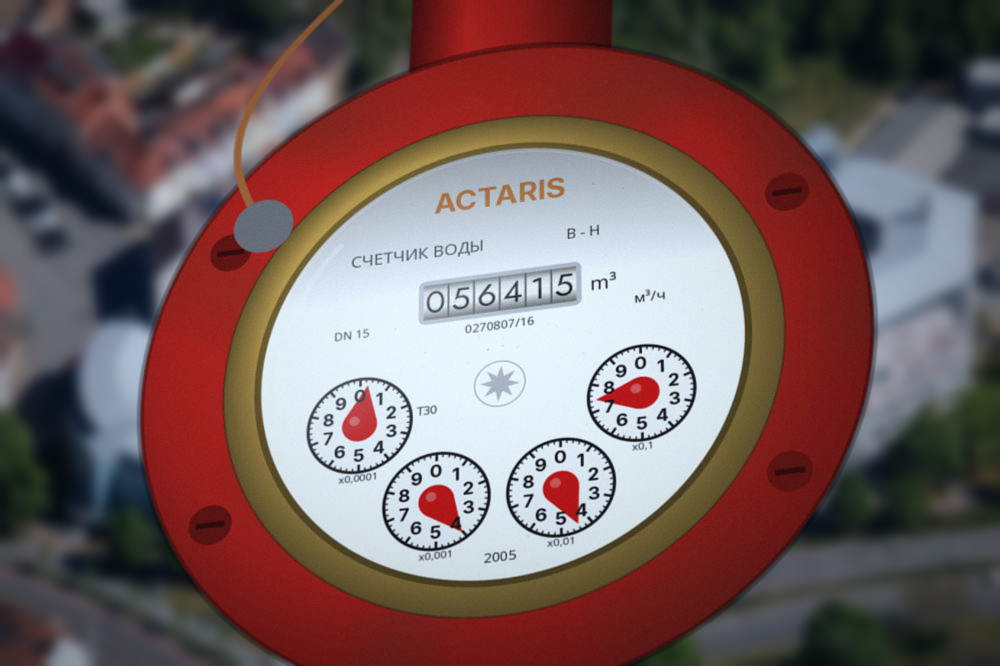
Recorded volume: 56415.7440
